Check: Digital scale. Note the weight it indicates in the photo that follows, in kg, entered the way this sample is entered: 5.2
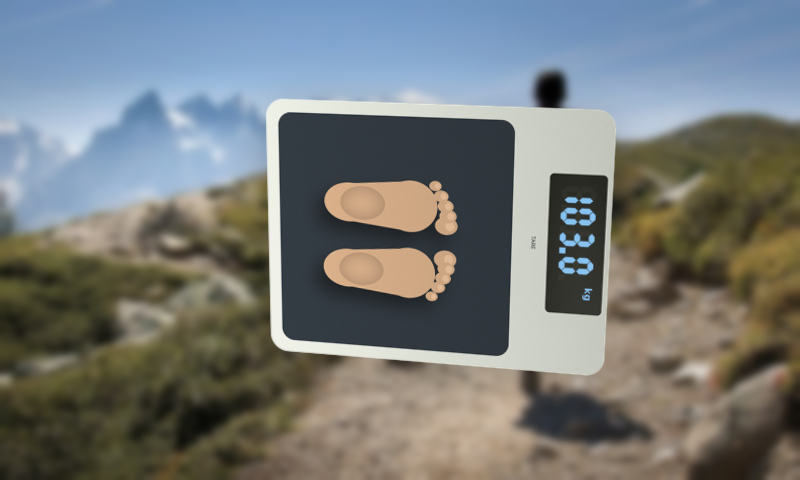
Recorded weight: 103.0
